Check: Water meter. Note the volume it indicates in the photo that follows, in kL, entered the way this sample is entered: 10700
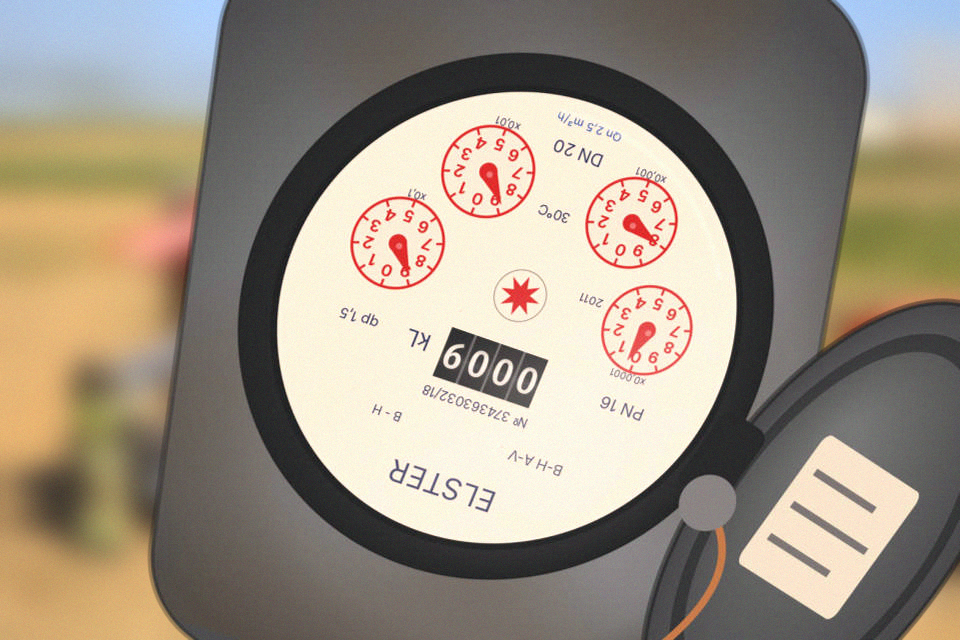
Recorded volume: 9.8880
